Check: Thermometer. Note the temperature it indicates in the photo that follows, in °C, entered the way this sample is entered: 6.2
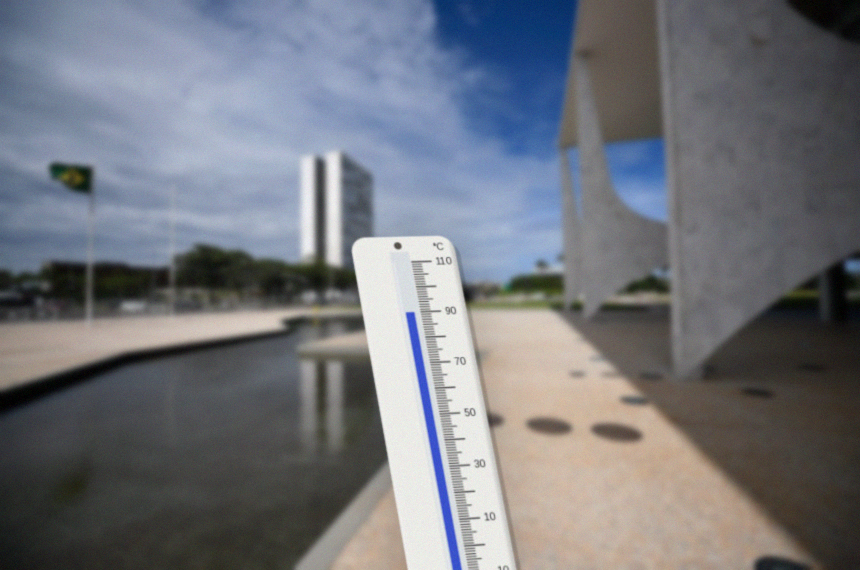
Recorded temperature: 90
